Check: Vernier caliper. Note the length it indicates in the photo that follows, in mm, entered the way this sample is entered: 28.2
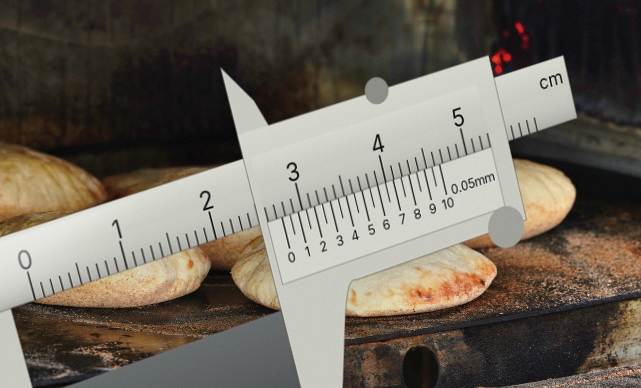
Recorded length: 27.6
